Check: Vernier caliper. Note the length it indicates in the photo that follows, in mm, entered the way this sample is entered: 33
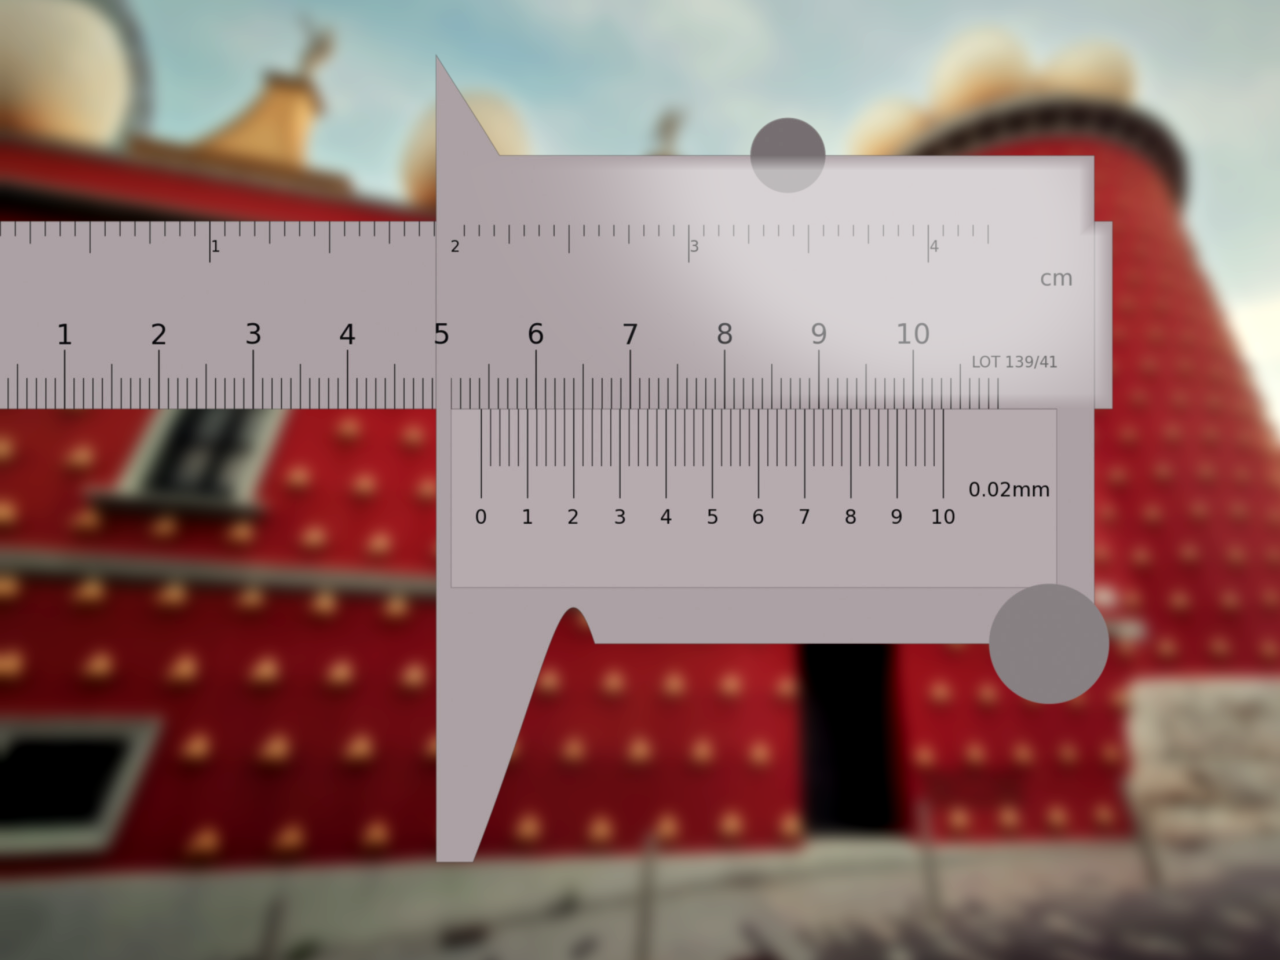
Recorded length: 54.2
